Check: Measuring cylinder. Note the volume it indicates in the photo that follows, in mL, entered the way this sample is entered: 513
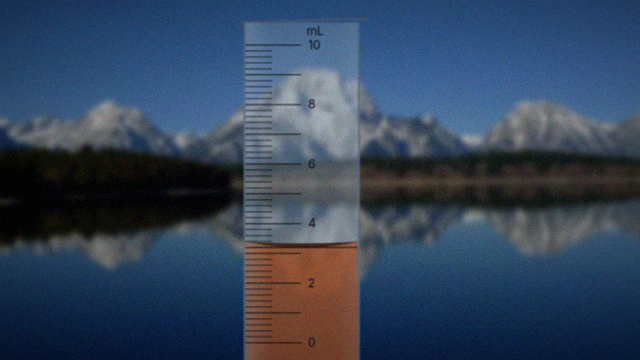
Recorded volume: 3.2
